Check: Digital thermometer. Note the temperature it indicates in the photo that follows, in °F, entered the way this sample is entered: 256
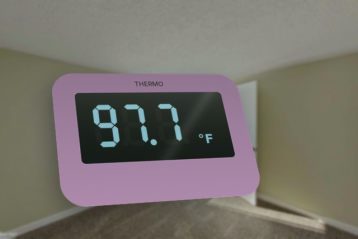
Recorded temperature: 97.7
